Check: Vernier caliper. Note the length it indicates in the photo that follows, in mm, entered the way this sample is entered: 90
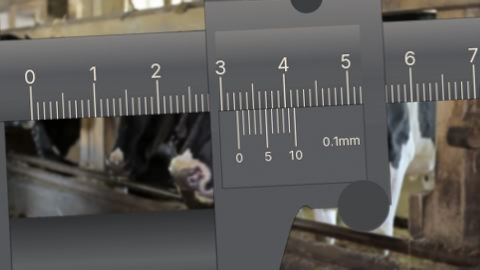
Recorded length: 32.4
